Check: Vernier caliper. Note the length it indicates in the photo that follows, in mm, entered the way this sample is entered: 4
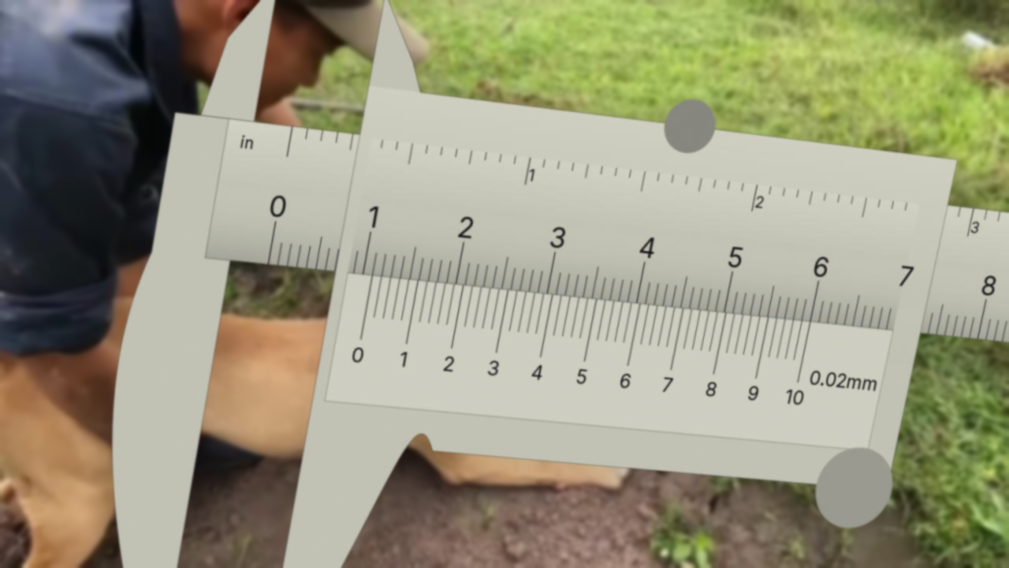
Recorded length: 11.0
